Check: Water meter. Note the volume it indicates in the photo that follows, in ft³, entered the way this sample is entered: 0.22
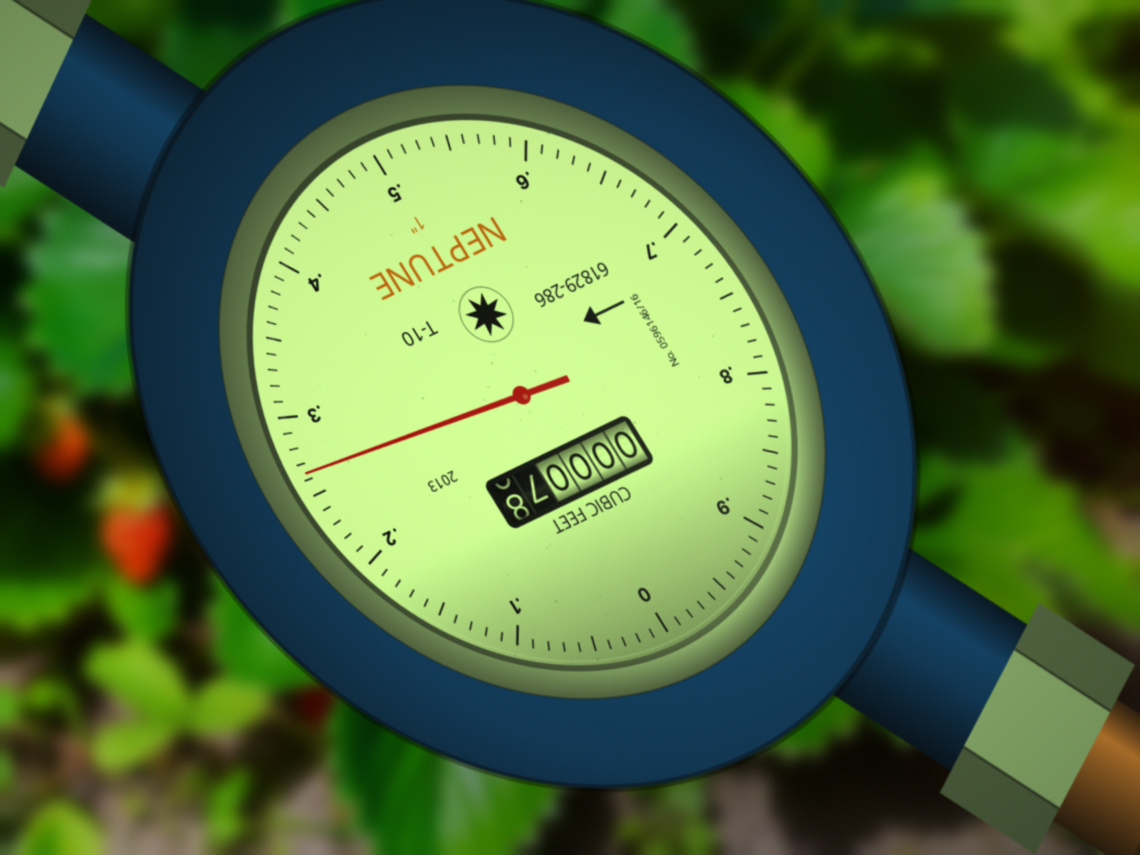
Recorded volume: 78.26
